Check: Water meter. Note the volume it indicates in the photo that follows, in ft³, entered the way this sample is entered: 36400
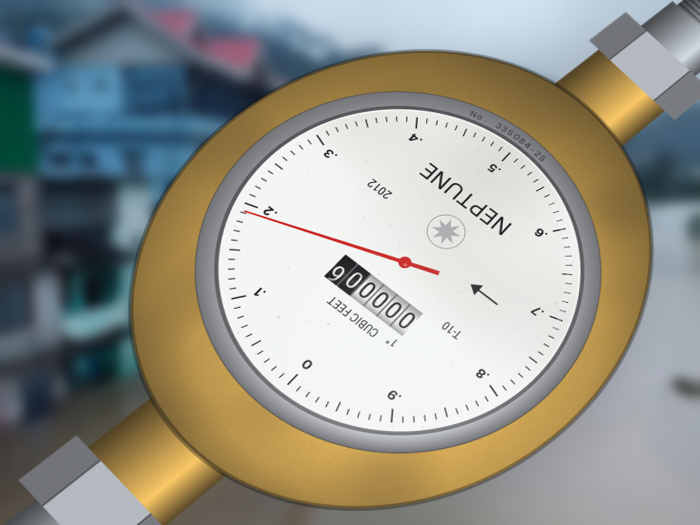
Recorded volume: 6.19
